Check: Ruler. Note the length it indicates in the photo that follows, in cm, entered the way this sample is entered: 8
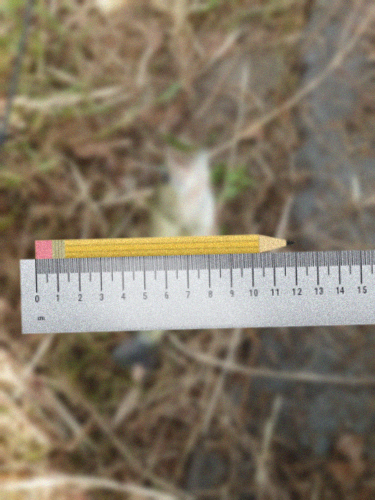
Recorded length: 12
